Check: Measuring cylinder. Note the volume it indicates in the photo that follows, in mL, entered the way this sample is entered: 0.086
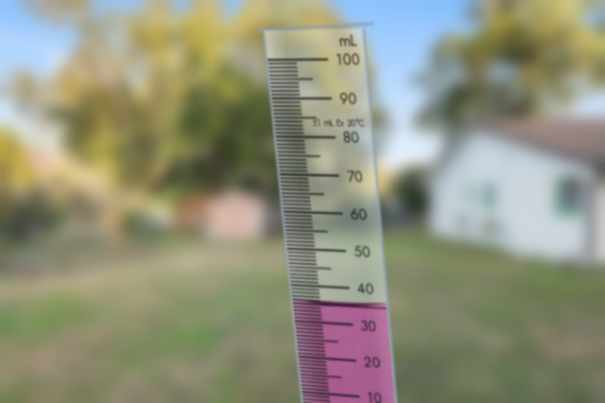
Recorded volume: 35
